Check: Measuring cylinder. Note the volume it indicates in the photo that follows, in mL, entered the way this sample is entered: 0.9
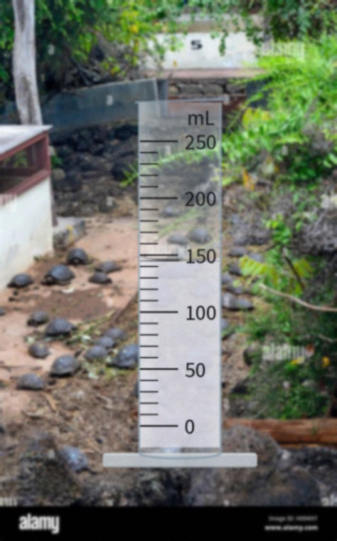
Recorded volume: 145
